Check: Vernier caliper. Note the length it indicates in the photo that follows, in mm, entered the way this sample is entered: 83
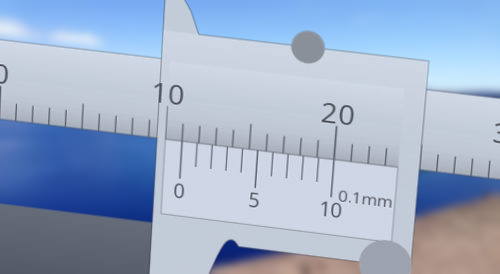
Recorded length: 11.0
